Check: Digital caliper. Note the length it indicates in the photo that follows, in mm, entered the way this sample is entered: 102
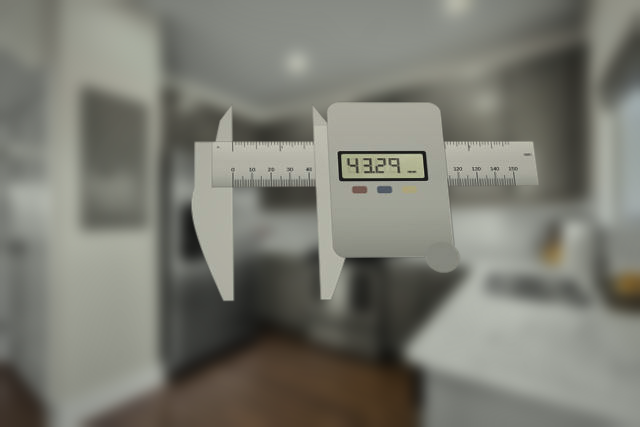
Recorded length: 43.29
